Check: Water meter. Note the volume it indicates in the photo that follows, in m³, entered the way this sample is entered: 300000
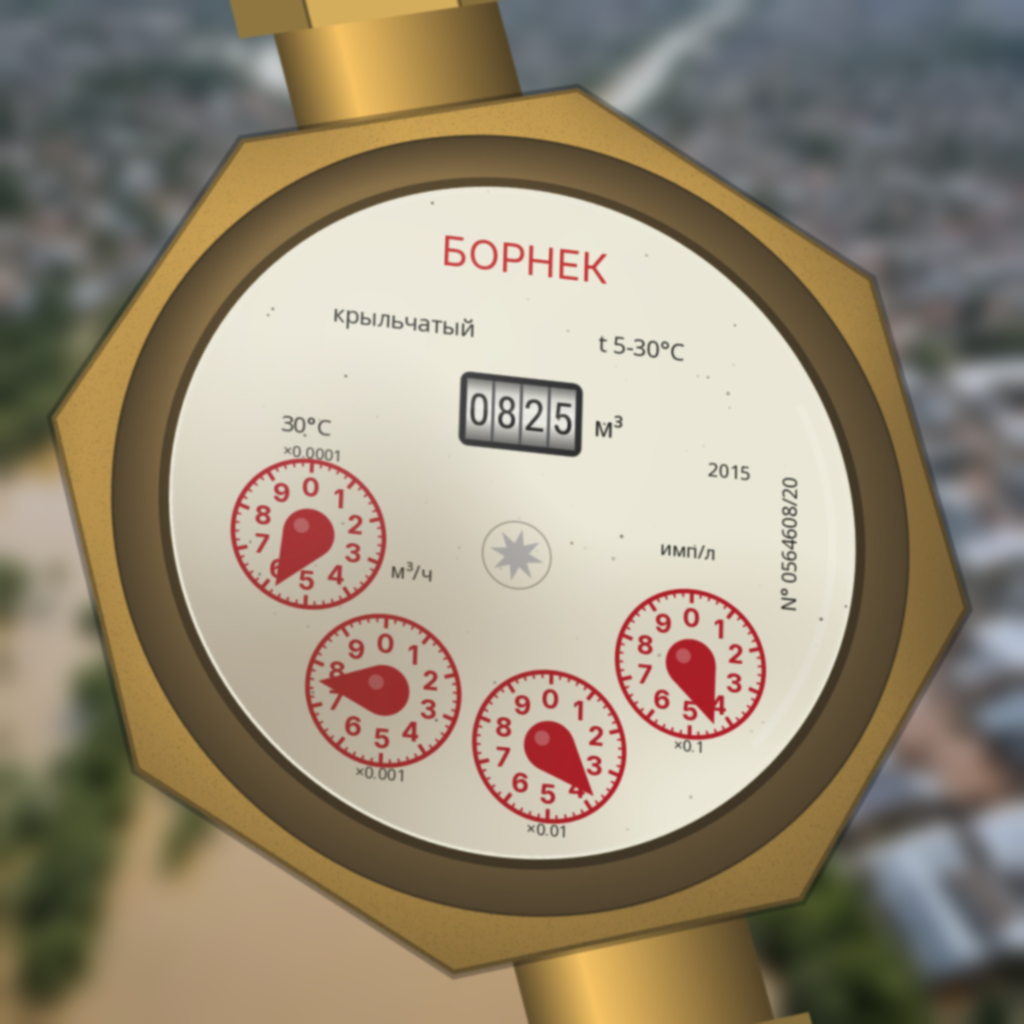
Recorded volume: 825.4375
